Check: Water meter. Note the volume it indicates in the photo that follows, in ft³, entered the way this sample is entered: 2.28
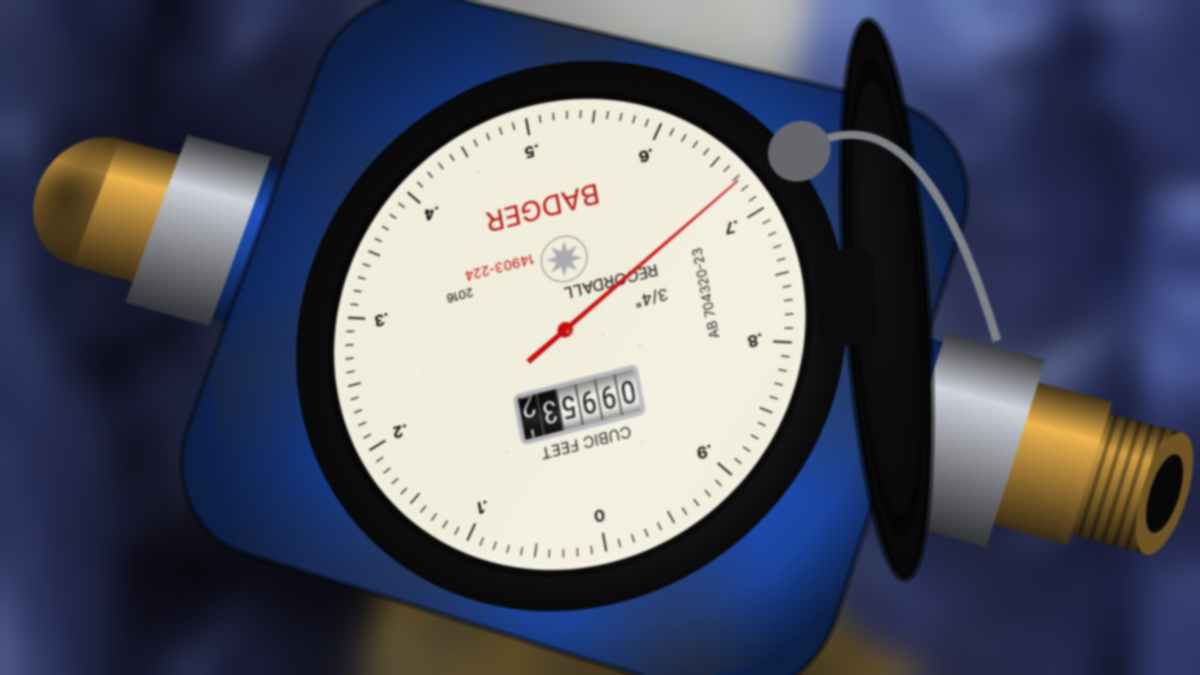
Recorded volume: 99531.67
